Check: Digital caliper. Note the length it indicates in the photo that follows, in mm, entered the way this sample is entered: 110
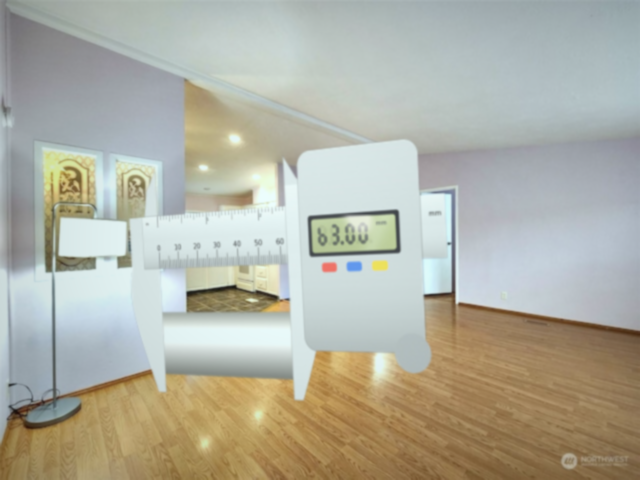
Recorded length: 63.00
